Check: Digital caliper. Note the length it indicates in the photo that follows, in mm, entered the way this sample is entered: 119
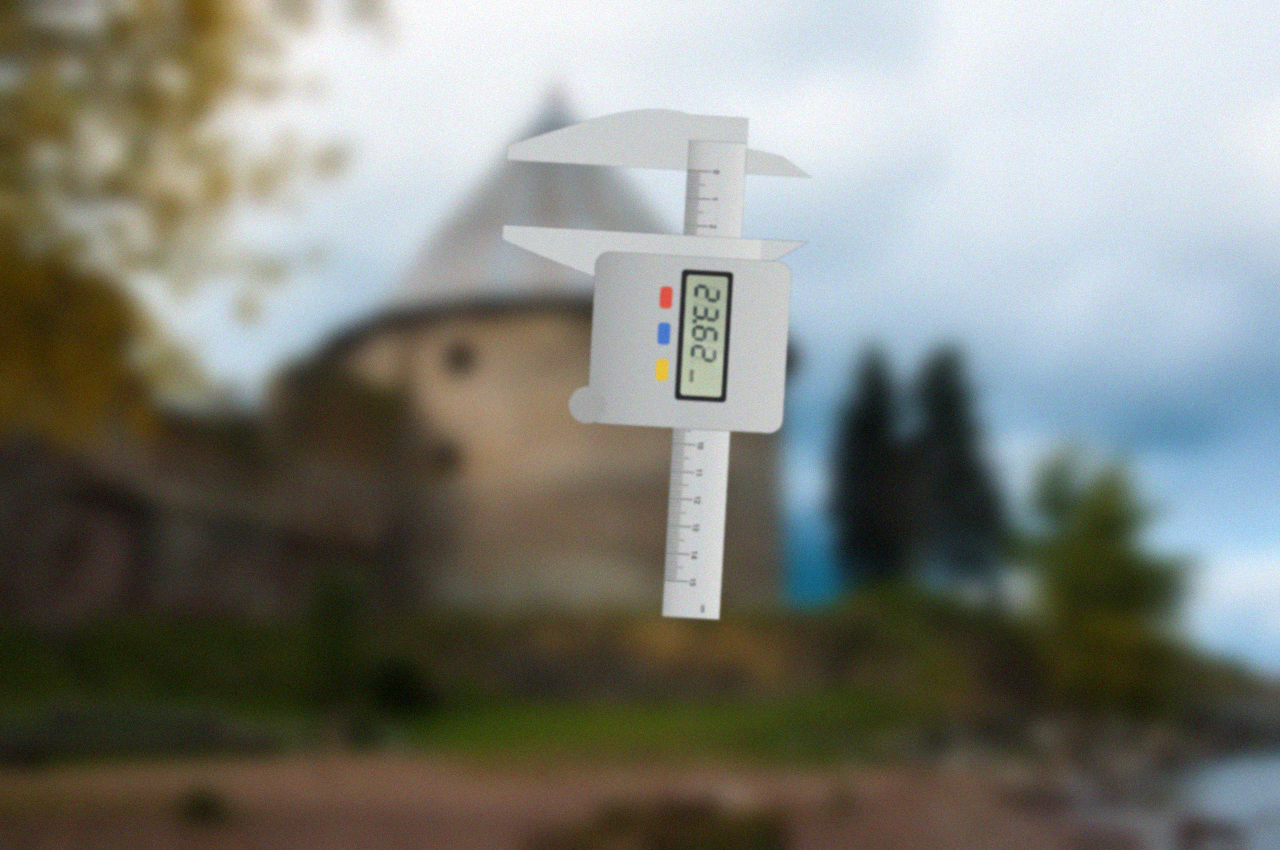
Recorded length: 23.62
